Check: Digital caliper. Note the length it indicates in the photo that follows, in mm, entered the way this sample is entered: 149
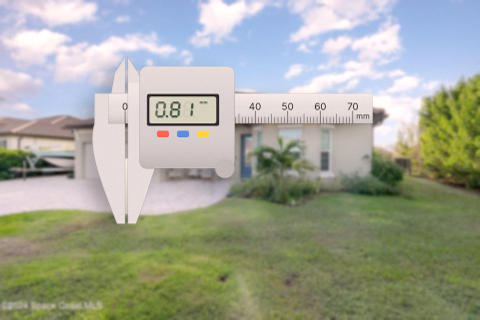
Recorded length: 0.81
